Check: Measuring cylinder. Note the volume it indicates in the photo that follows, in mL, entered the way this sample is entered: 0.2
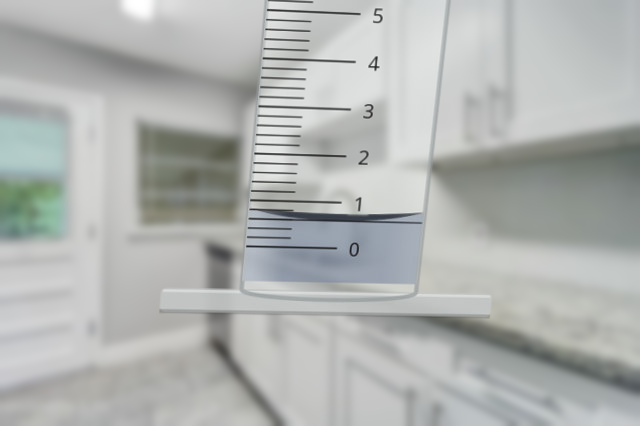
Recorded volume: 0.6
